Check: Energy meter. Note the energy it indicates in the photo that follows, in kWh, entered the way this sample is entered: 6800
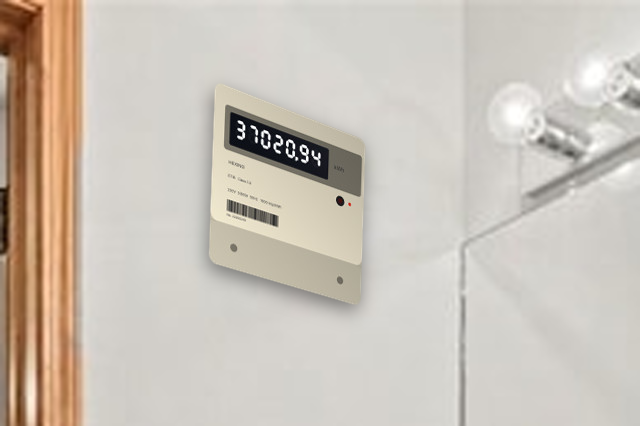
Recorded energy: 37020.94
